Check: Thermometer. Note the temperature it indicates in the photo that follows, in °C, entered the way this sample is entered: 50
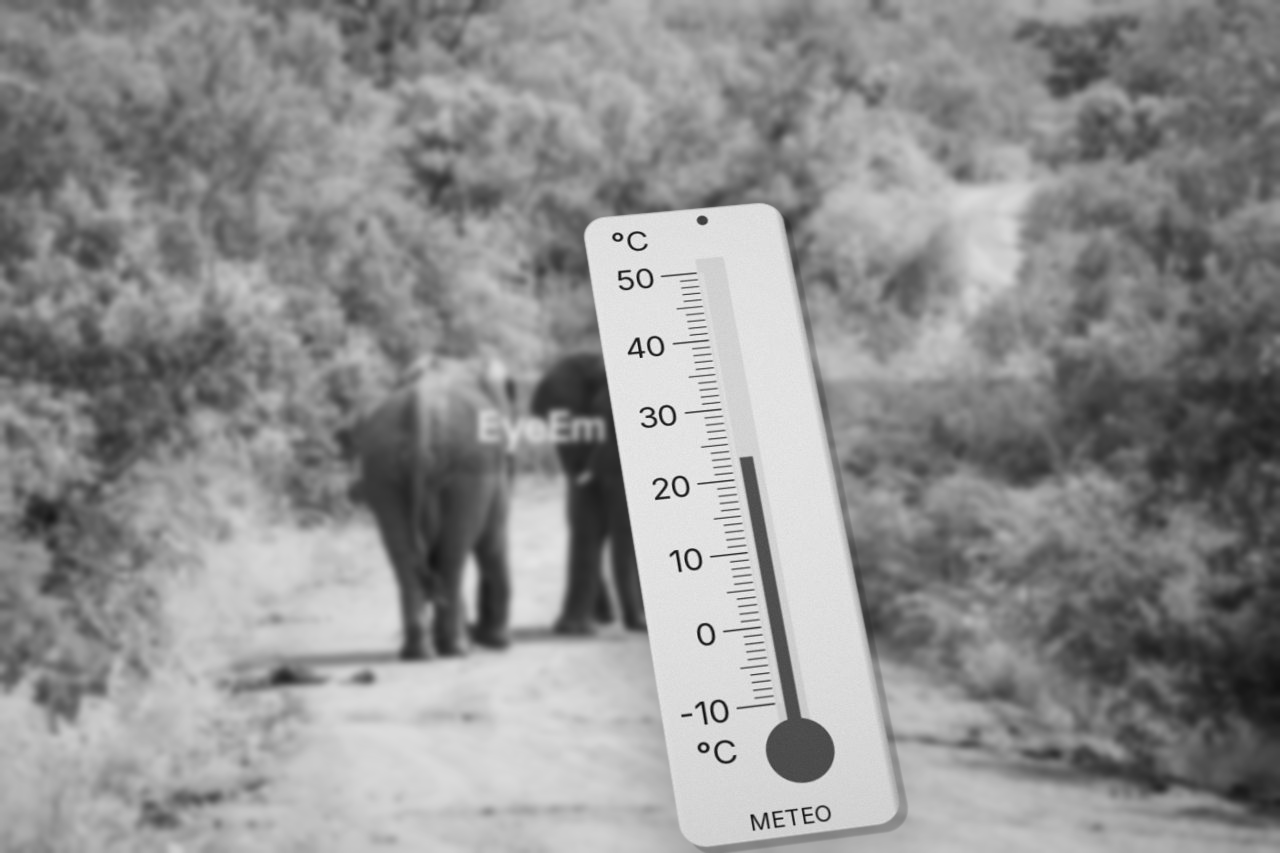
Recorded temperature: 23
